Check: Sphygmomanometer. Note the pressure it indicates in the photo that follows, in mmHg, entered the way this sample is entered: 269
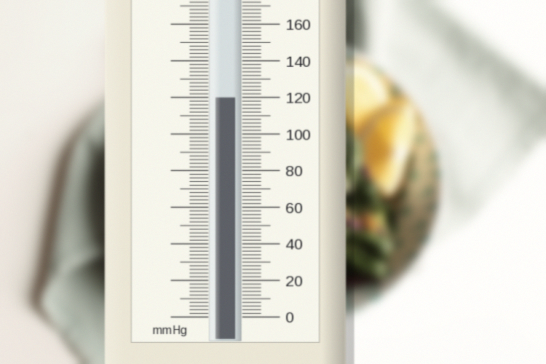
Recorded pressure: 120
